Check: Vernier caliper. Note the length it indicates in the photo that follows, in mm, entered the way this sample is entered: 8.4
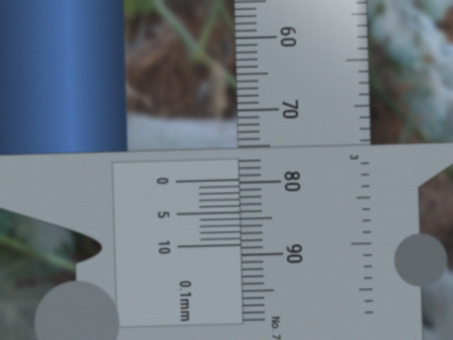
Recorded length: 79.6
